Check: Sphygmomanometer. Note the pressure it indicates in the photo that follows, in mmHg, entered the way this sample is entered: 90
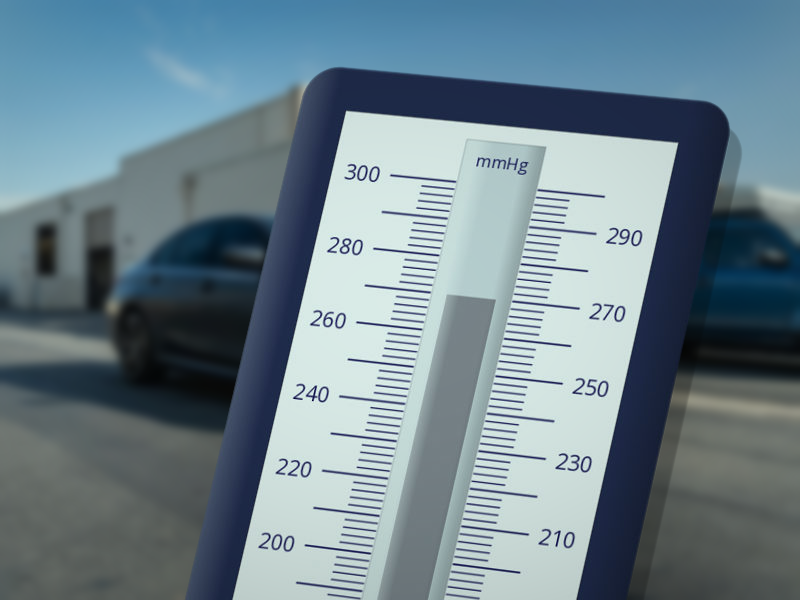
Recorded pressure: 270
